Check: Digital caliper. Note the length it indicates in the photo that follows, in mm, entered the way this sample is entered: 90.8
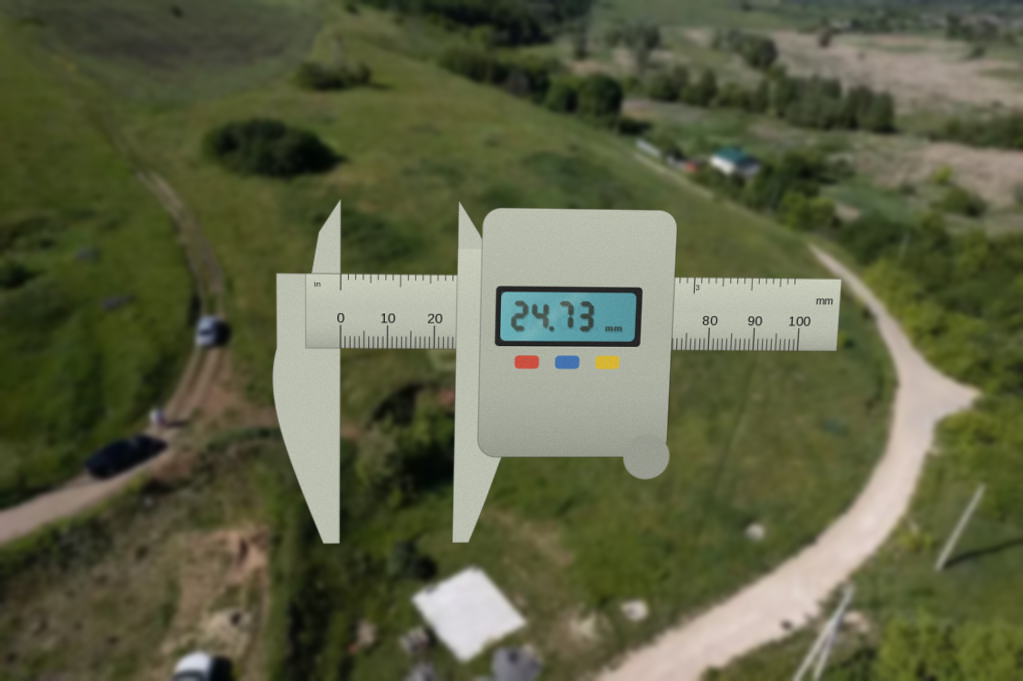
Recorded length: 24.73
